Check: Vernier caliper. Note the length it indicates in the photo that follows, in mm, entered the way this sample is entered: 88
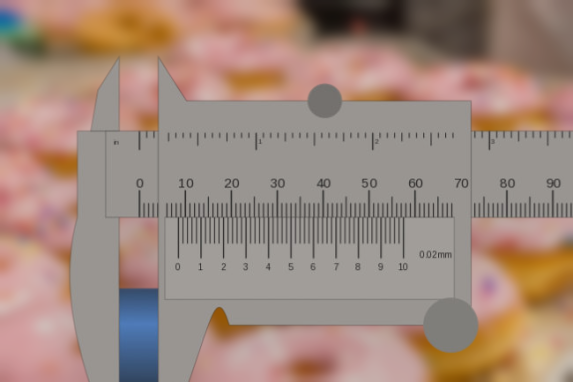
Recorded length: 8.5
